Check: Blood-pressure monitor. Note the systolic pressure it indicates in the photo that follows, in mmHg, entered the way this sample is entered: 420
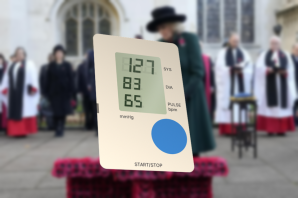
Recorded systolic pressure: 127
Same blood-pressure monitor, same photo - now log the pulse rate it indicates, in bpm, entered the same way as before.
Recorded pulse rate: 65
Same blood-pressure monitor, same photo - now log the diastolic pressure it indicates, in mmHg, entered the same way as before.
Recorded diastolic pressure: 83
